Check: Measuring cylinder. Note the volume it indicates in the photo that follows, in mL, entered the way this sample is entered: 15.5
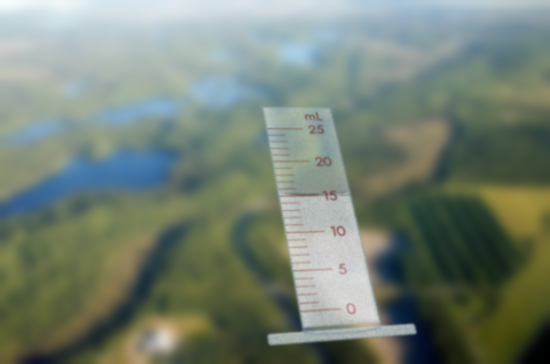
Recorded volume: 15
